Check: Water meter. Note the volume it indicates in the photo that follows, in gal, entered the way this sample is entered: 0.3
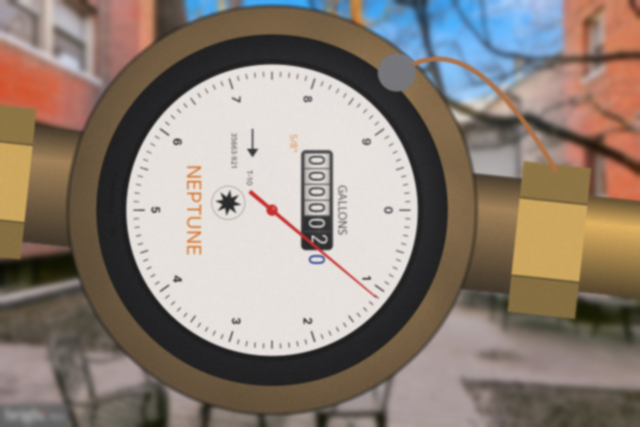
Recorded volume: 21.1
